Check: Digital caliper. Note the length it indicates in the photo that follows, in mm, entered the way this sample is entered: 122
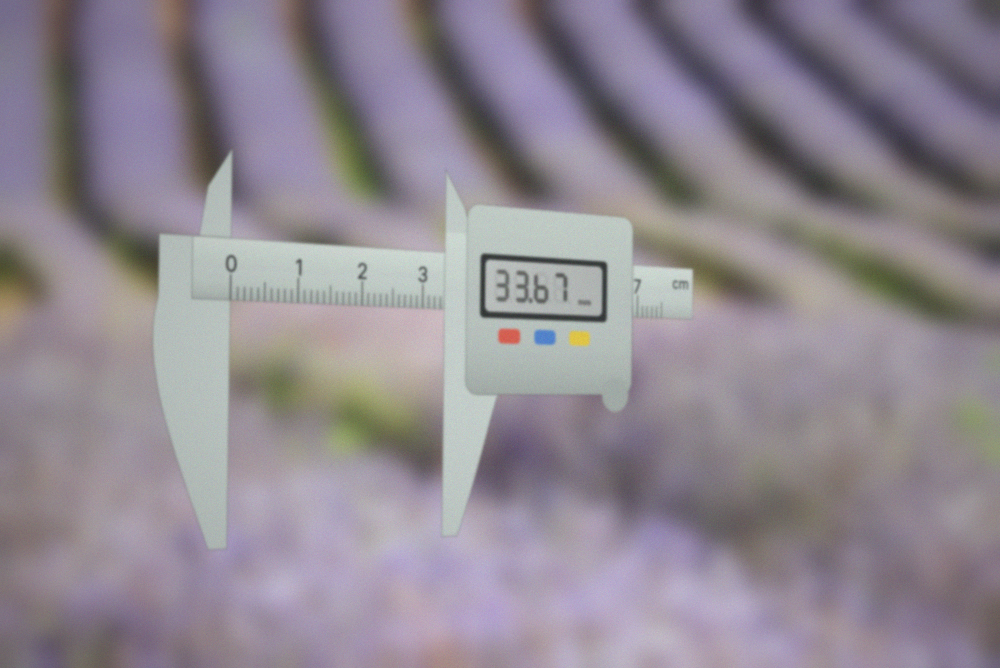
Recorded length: 33.67
